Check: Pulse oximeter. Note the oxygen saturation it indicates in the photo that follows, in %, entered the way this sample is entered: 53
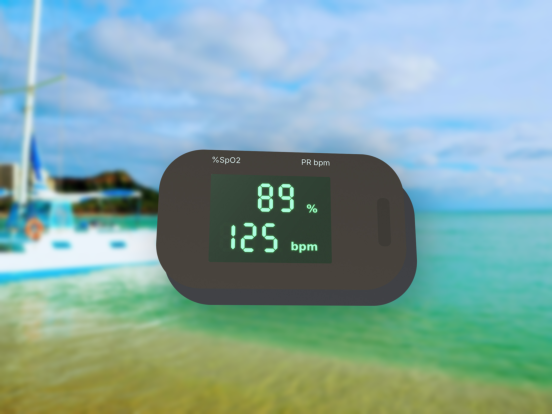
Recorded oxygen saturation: 89
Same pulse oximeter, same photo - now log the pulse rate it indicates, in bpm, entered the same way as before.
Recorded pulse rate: 125
